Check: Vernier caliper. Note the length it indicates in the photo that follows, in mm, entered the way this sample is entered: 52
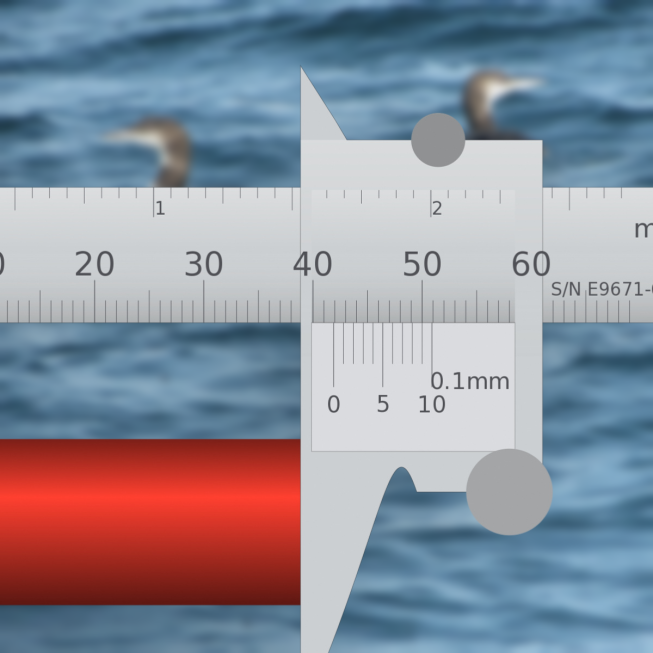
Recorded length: 41.9
